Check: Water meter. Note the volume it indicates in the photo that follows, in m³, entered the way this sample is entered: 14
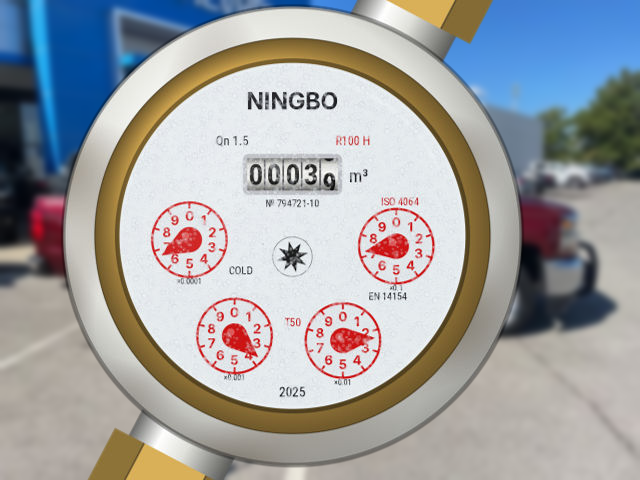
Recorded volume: 38.7236
